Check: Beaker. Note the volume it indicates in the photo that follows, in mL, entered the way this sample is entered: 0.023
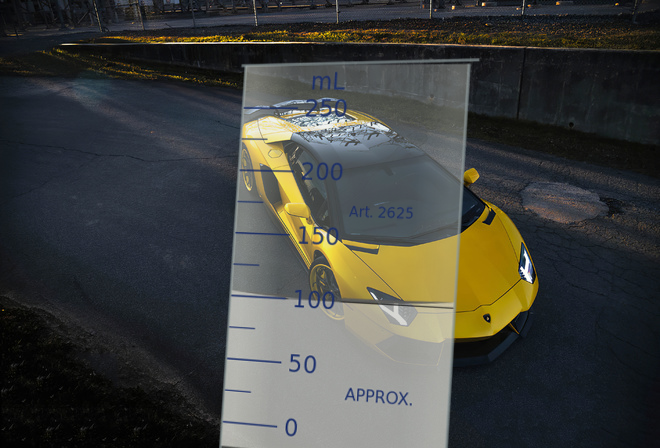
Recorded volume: 100
